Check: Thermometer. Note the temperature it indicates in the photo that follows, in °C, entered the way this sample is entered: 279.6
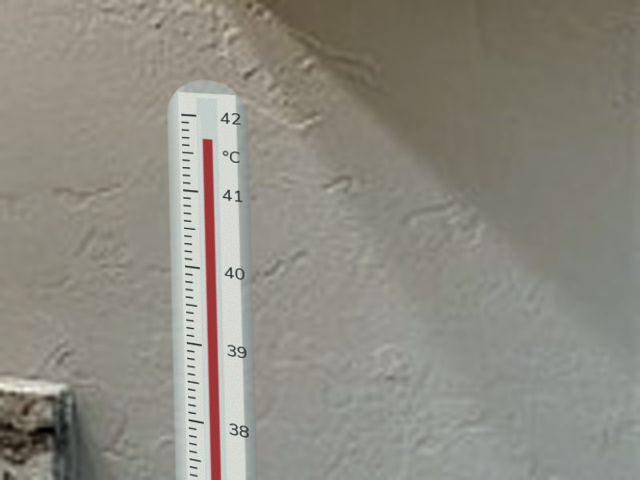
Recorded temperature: 41.7
